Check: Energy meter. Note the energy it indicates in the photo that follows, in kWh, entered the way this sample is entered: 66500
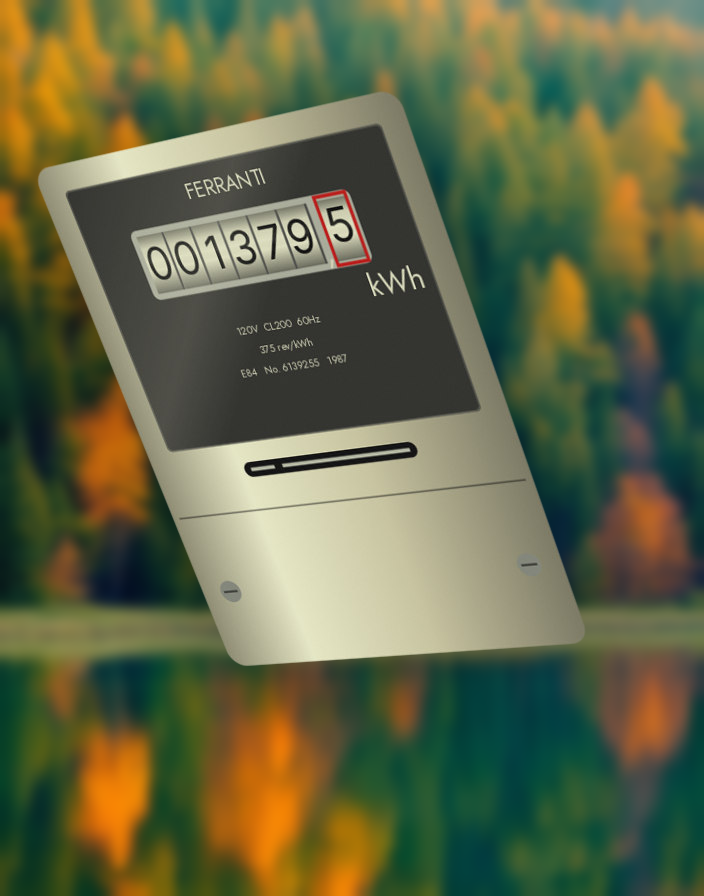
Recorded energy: 1379.5
